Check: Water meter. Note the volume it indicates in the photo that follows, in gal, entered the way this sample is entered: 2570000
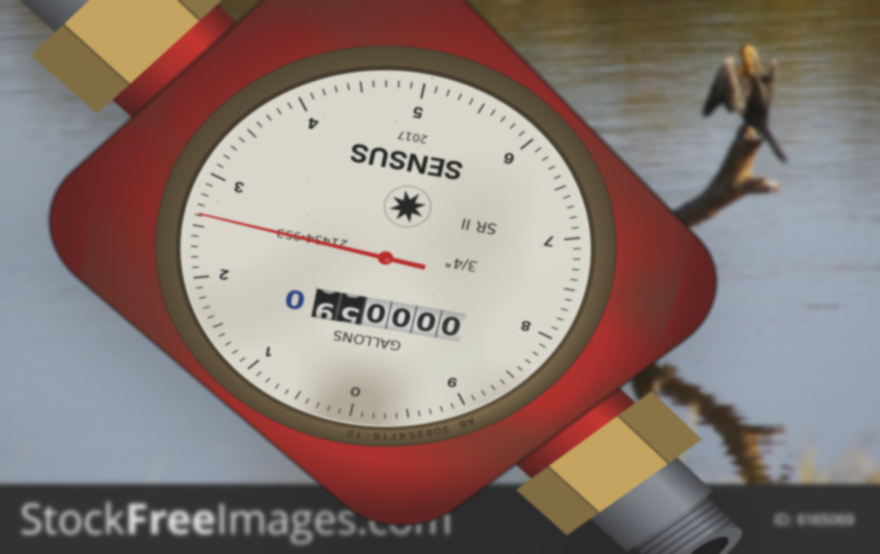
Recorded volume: 592.6
